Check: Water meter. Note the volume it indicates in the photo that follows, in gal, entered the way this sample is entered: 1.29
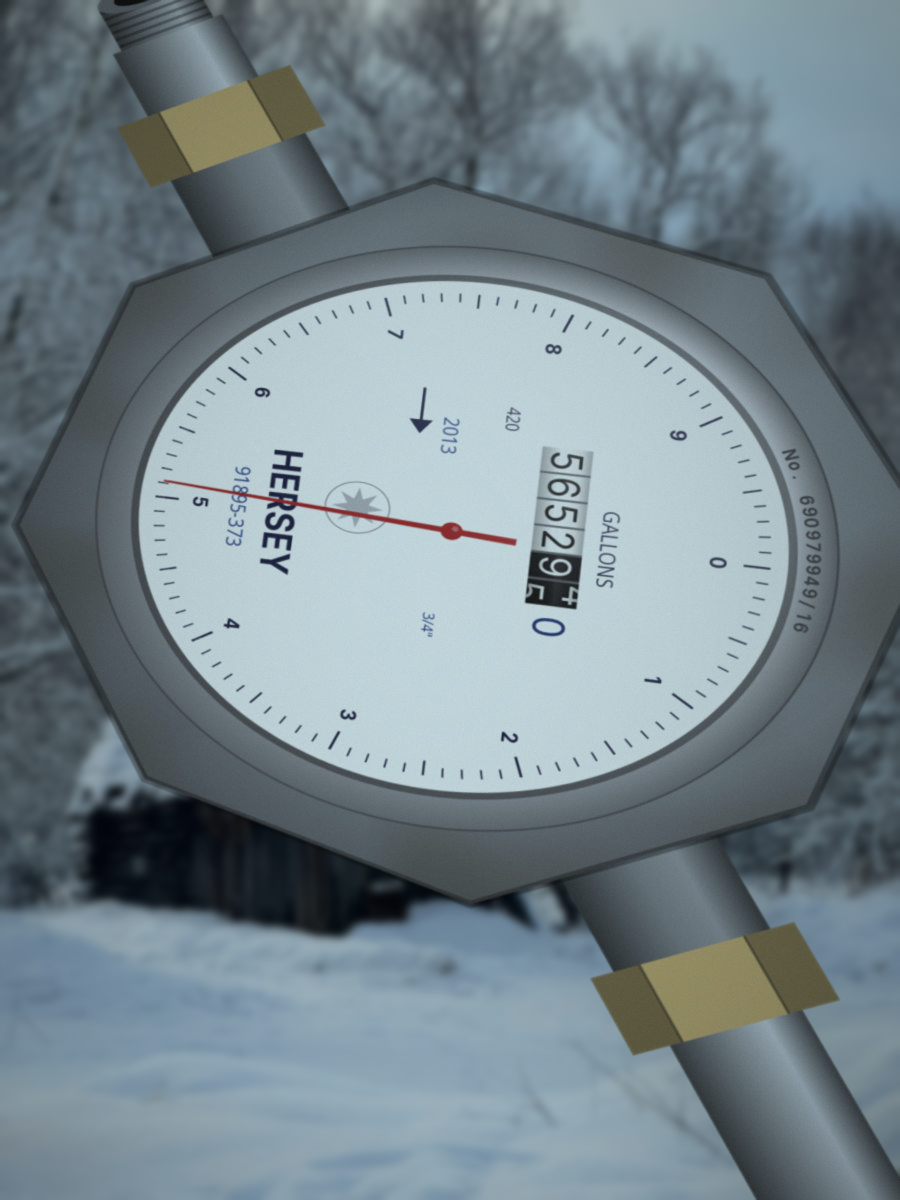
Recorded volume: 5652945.1
